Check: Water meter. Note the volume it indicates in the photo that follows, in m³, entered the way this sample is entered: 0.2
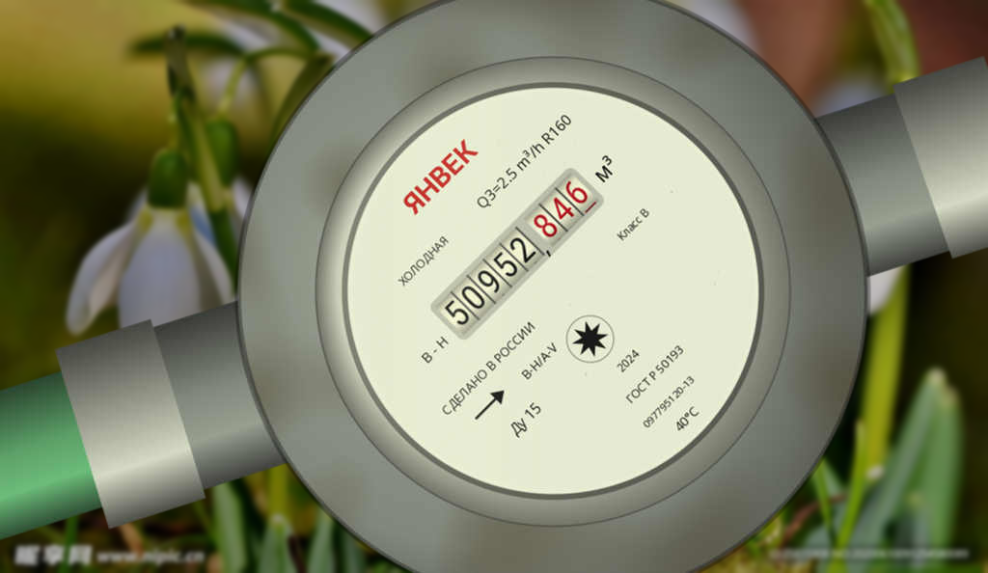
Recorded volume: 50952.846
